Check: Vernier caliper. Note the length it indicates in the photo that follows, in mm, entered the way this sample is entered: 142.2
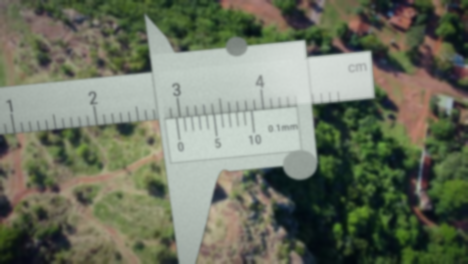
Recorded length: 29.6
